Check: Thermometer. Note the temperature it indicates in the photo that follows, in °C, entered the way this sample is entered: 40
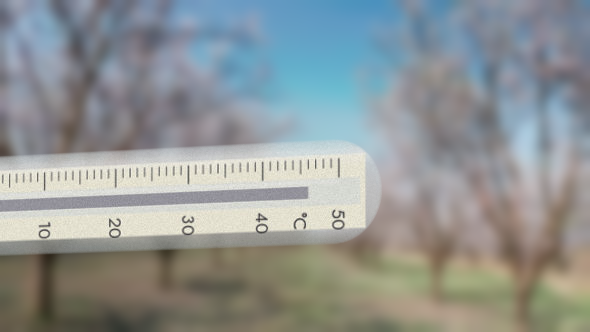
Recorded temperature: 46
